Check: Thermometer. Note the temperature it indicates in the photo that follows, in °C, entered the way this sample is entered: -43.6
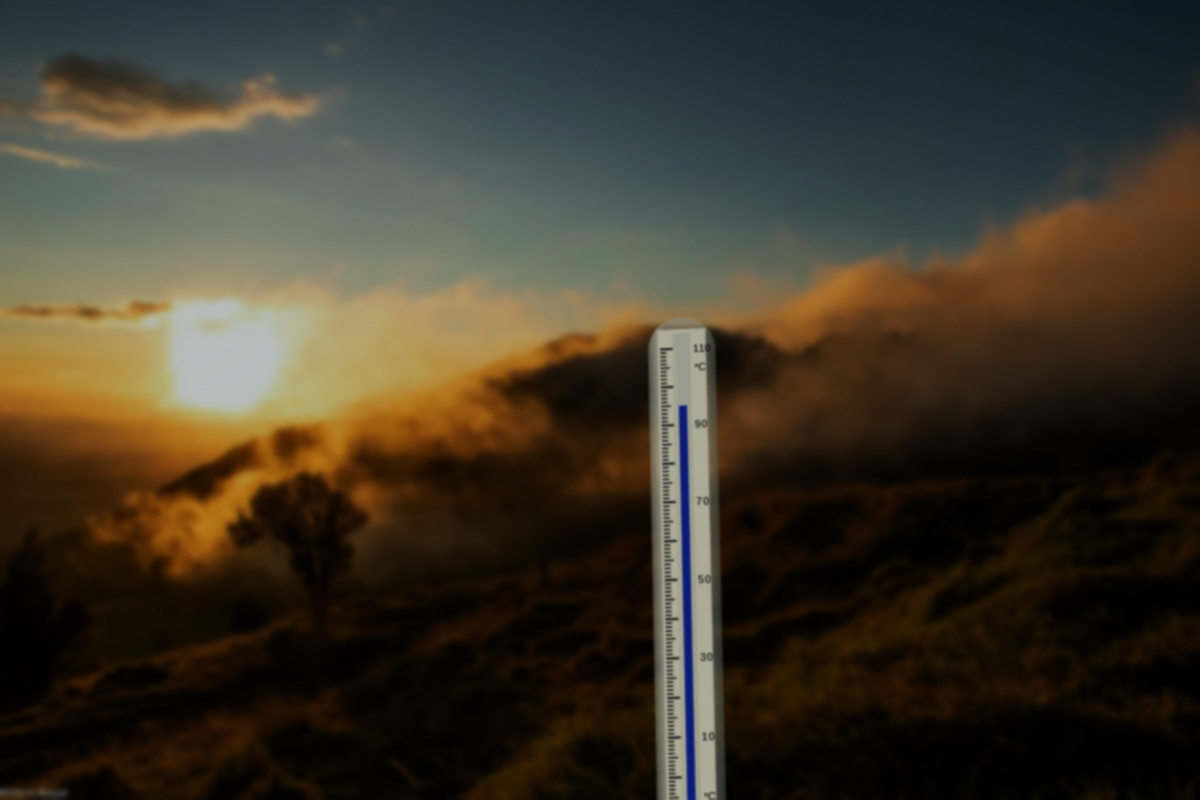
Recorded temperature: 95
